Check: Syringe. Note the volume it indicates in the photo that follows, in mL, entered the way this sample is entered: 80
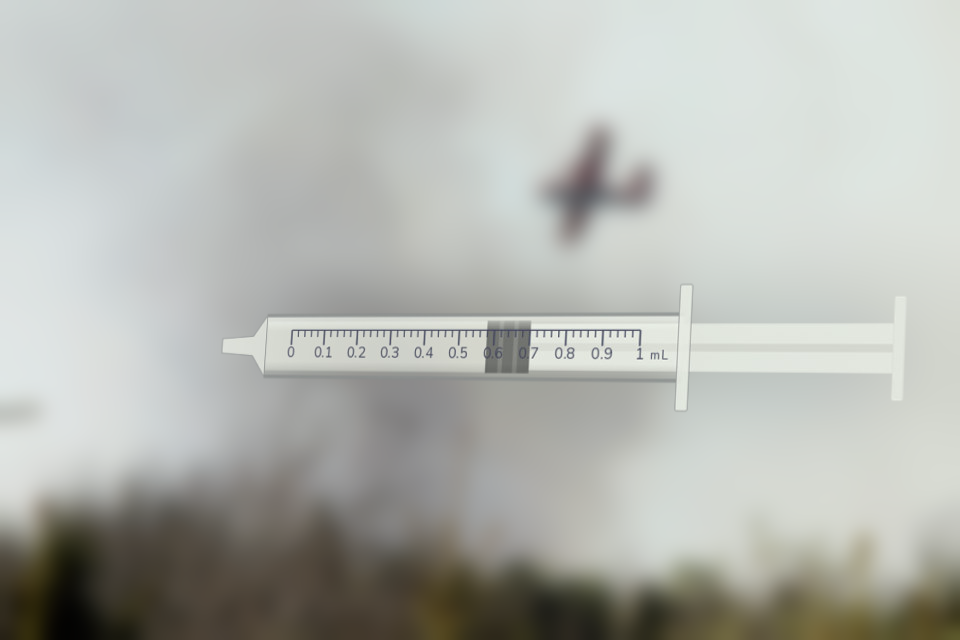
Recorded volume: 0.58
